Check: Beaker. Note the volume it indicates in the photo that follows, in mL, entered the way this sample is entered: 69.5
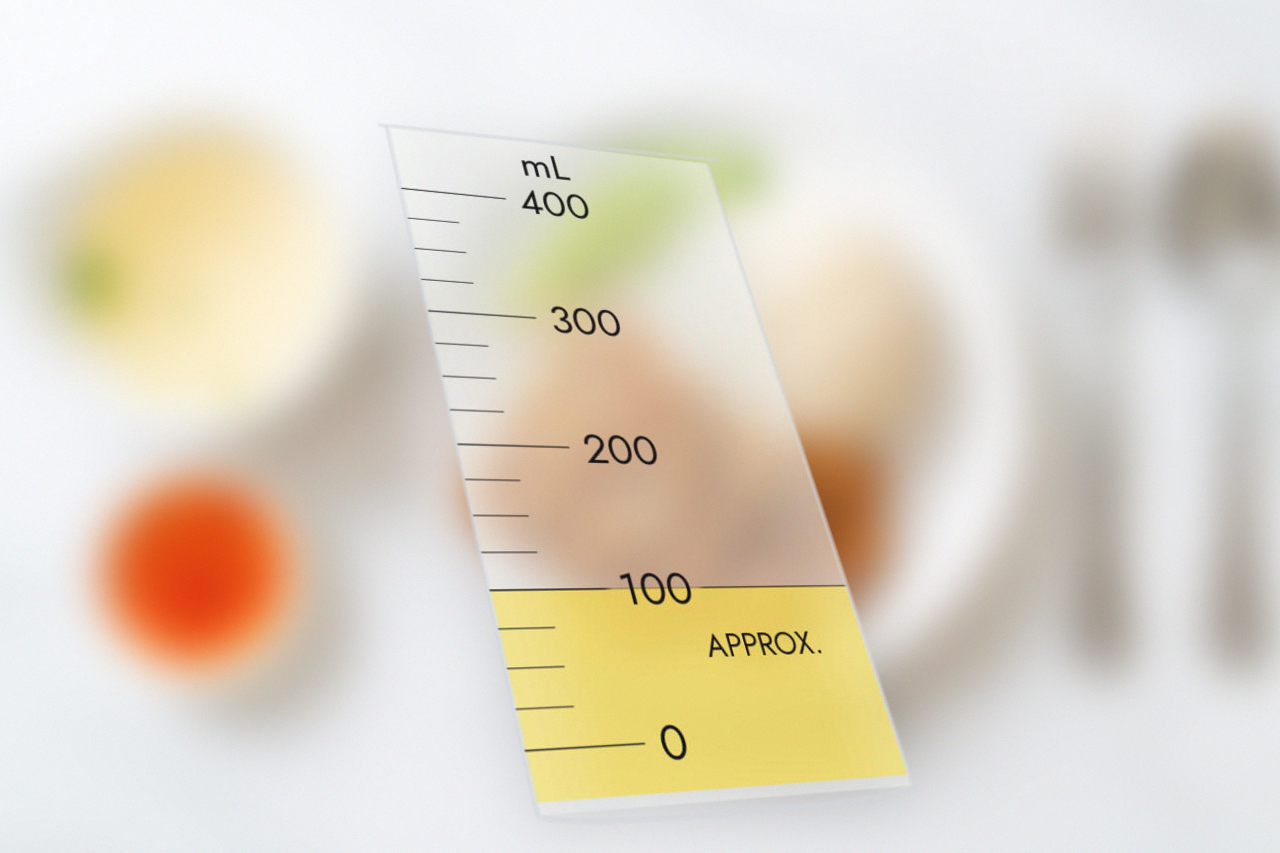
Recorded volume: 100
